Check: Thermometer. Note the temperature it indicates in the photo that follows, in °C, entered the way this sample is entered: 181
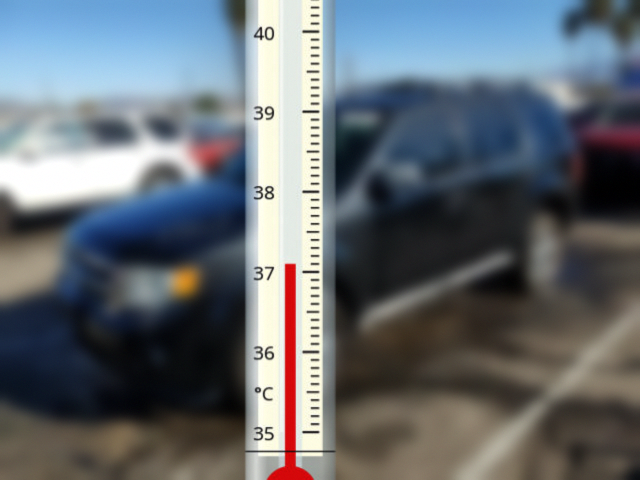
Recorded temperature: 37.1
